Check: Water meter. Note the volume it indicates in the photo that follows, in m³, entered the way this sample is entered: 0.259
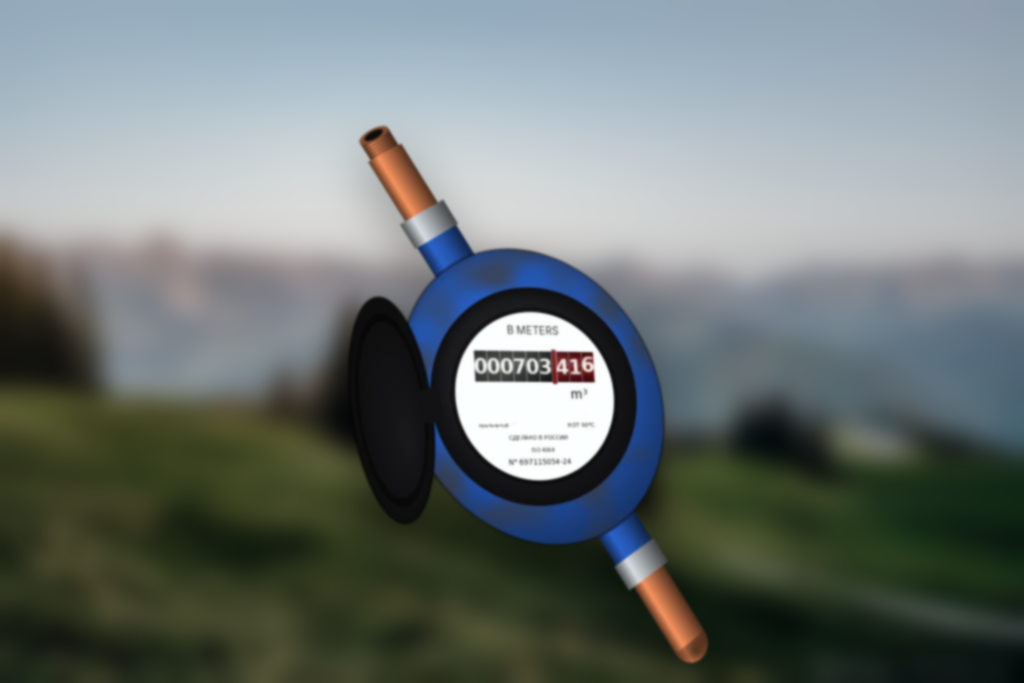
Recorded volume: 703.416
